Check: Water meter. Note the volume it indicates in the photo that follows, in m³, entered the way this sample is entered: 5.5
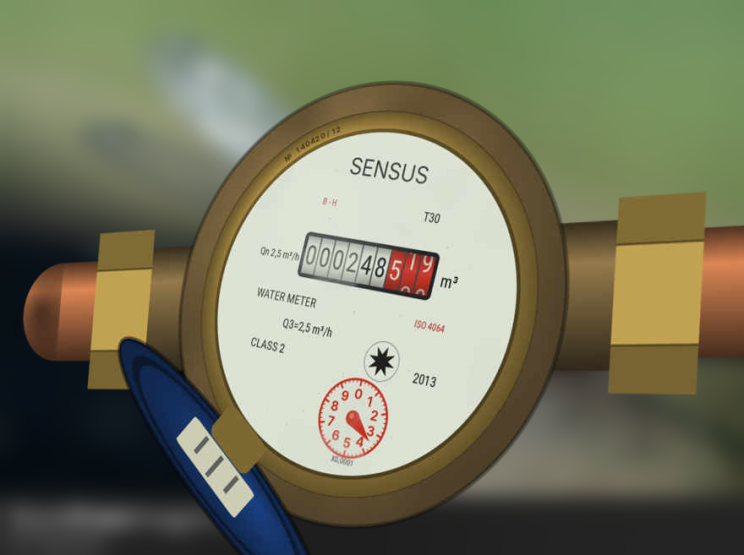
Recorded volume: 248.5193
